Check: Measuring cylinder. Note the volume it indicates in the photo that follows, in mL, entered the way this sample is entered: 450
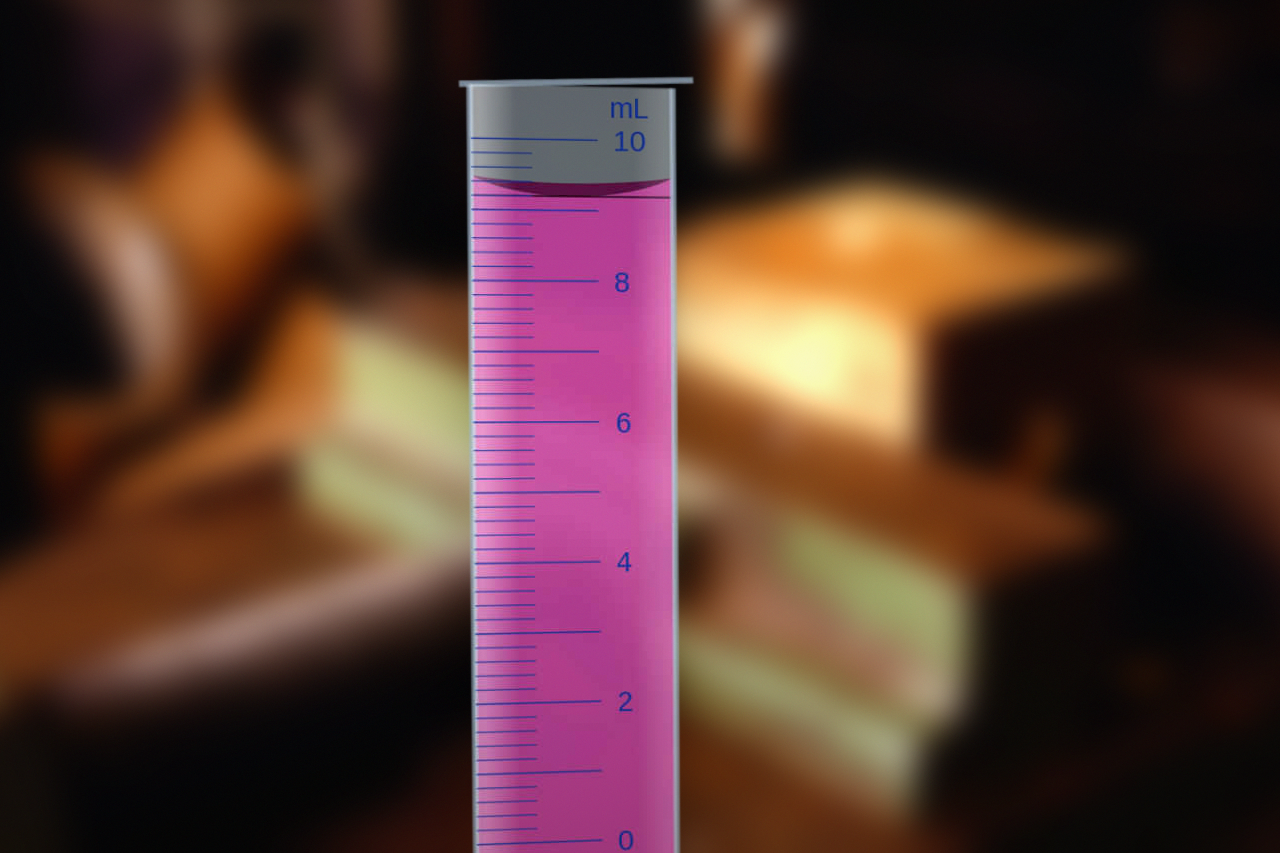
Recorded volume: 9.2
